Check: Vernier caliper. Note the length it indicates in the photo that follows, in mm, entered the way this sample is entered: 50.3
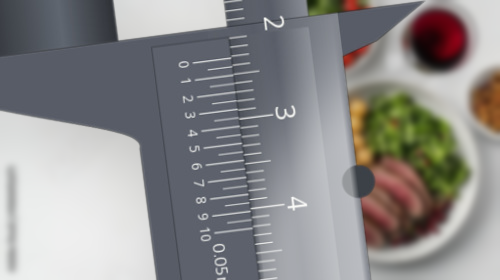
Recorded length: 23.2
